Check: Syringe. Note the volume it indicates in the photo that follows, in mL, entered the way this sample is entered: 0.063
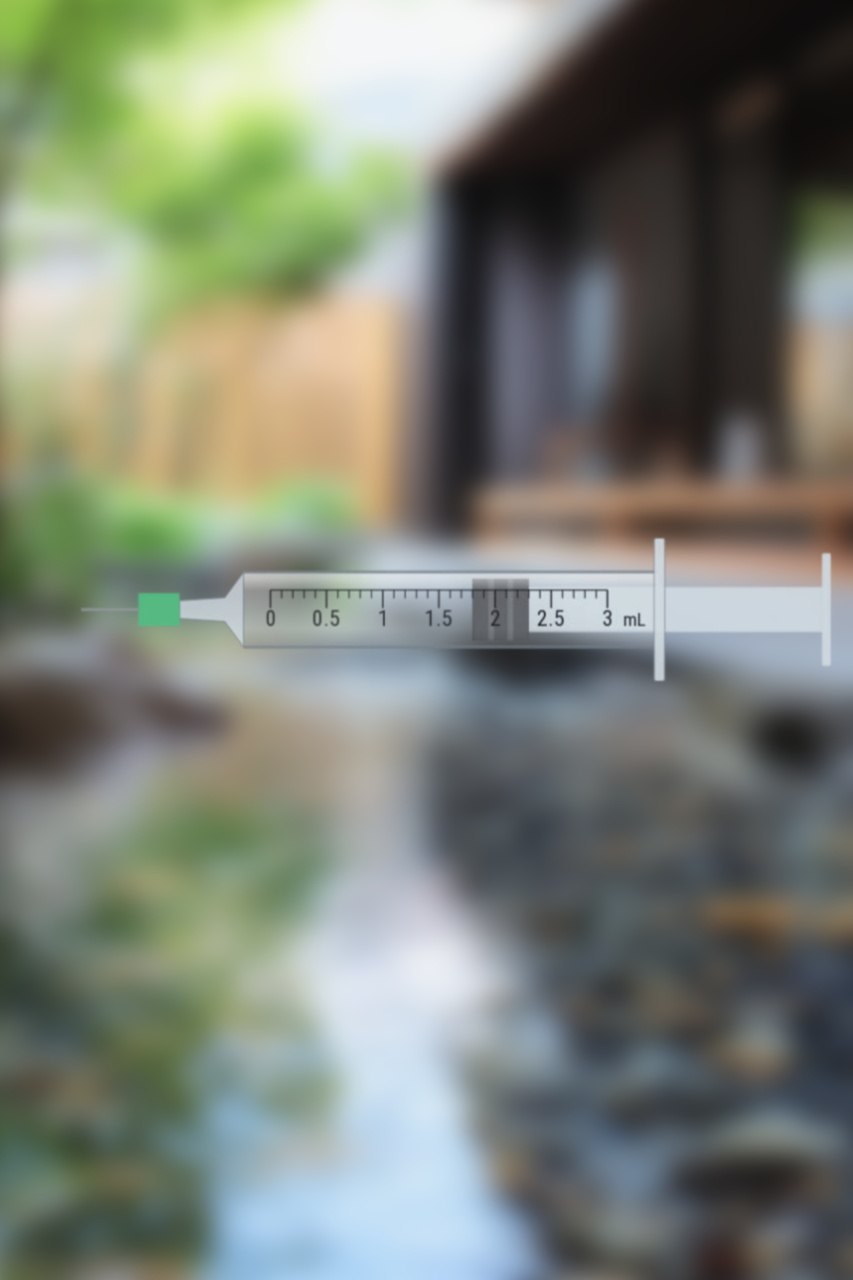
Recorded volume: 1.8
